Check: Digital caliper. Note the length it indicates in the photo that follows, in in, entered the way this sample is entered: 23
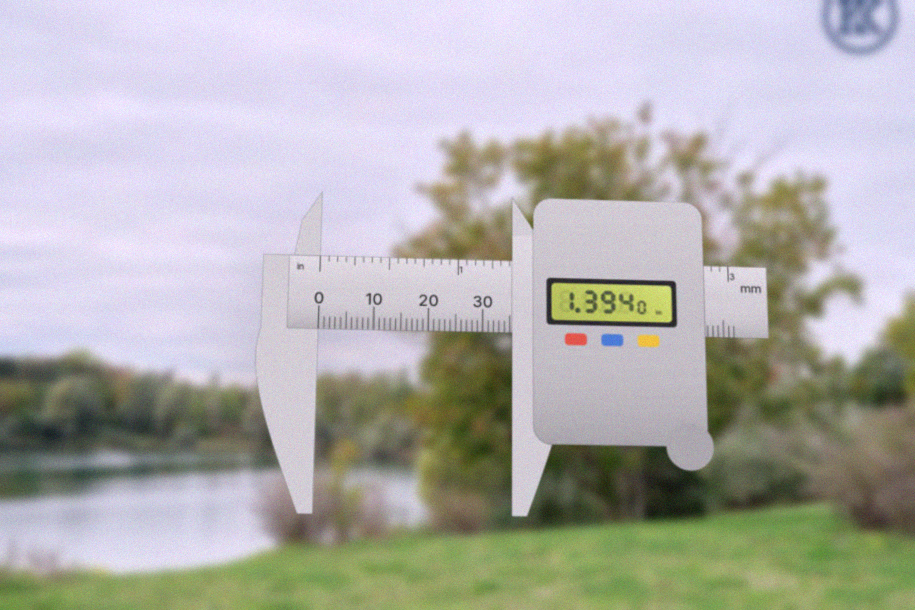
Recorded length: 1.3940
